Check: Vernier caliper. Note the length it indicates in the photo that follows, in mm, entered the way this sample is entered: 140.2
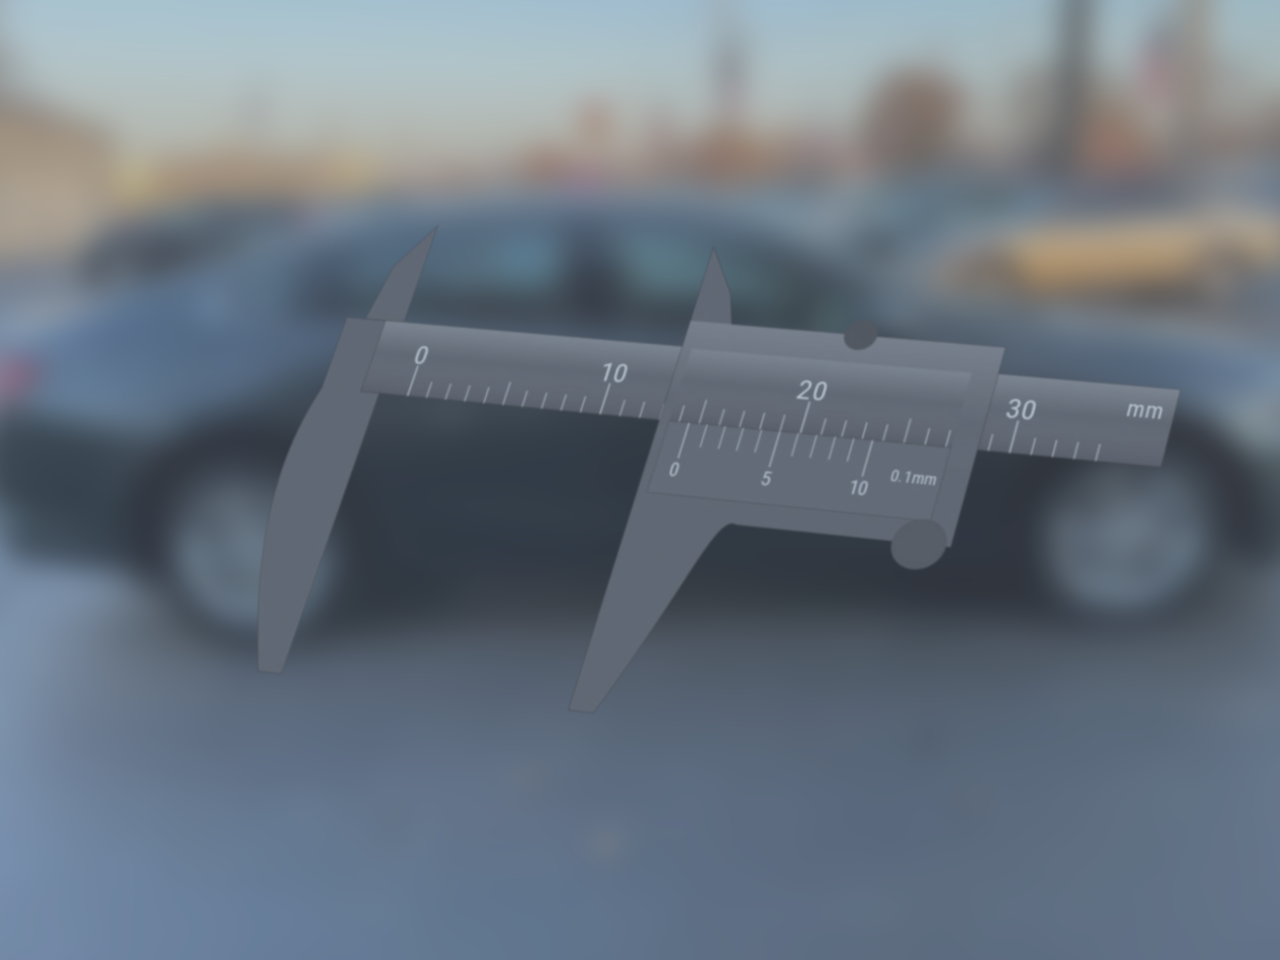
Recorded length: 14.5
